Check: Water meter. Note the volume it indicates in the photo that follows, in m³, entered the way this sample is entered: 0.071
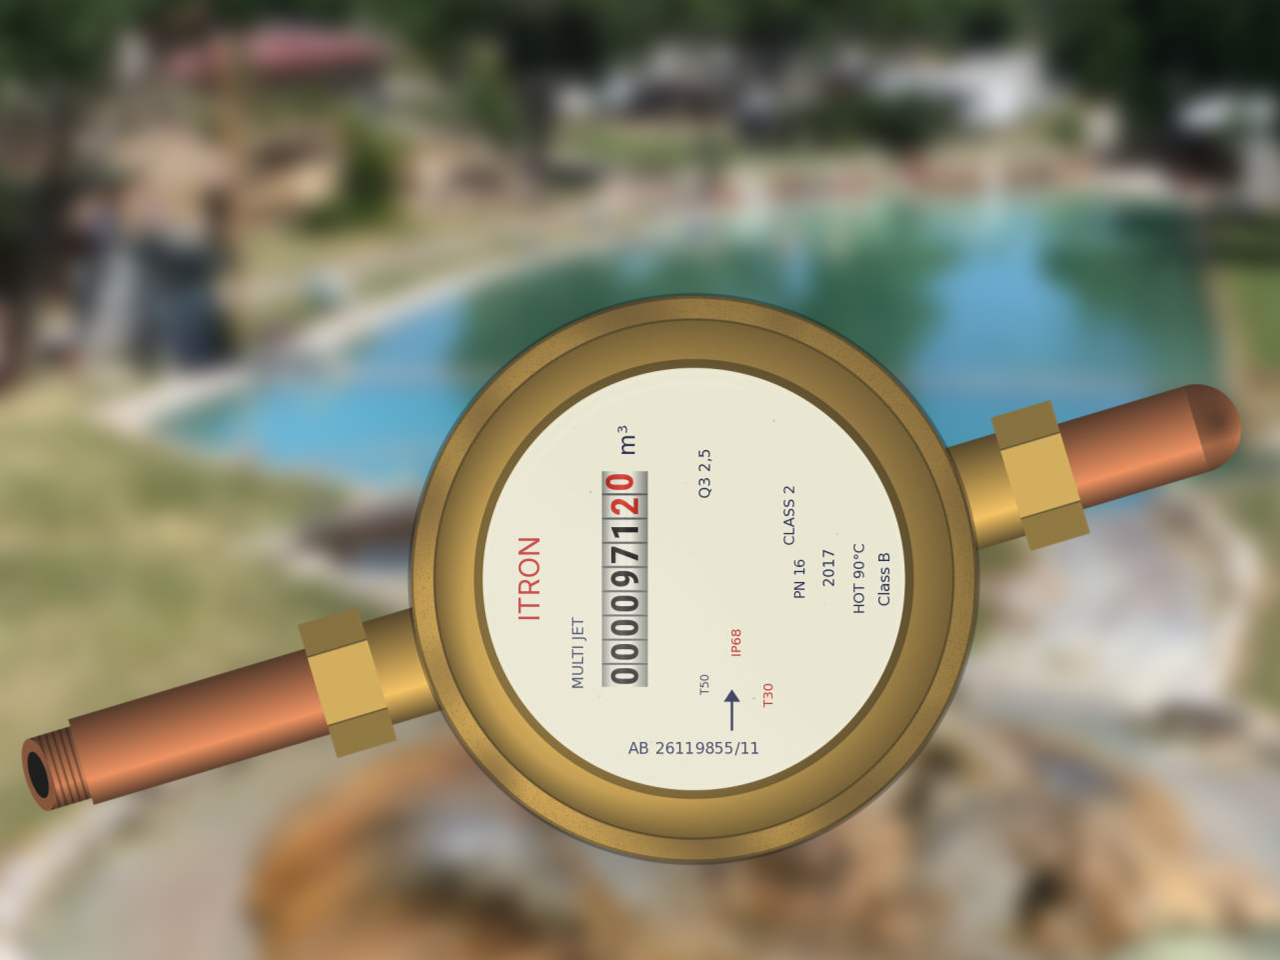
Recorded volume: 971.20
